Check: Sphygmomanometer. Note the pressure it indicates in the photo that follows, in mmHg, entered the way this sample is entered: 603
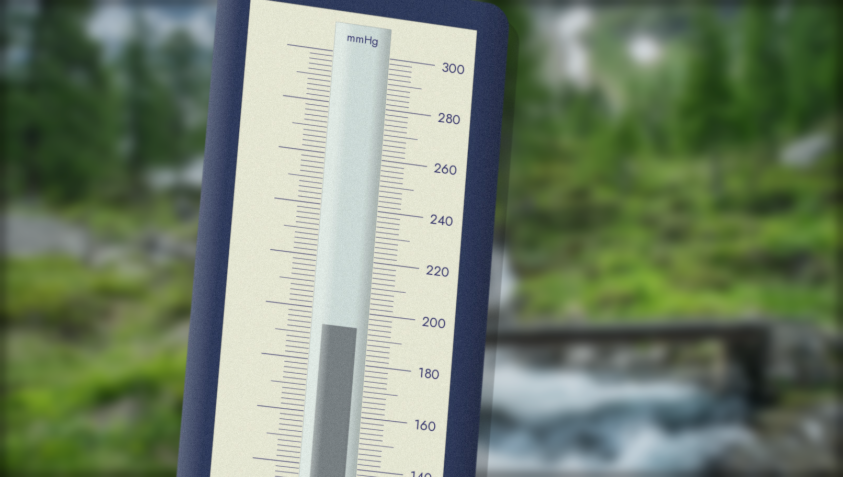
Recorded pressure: 194
